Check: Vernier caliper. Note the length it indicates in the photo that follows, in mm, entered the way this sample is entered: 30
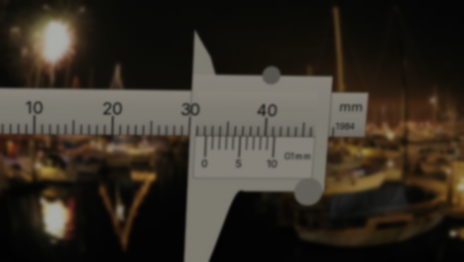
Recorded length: 32.2
